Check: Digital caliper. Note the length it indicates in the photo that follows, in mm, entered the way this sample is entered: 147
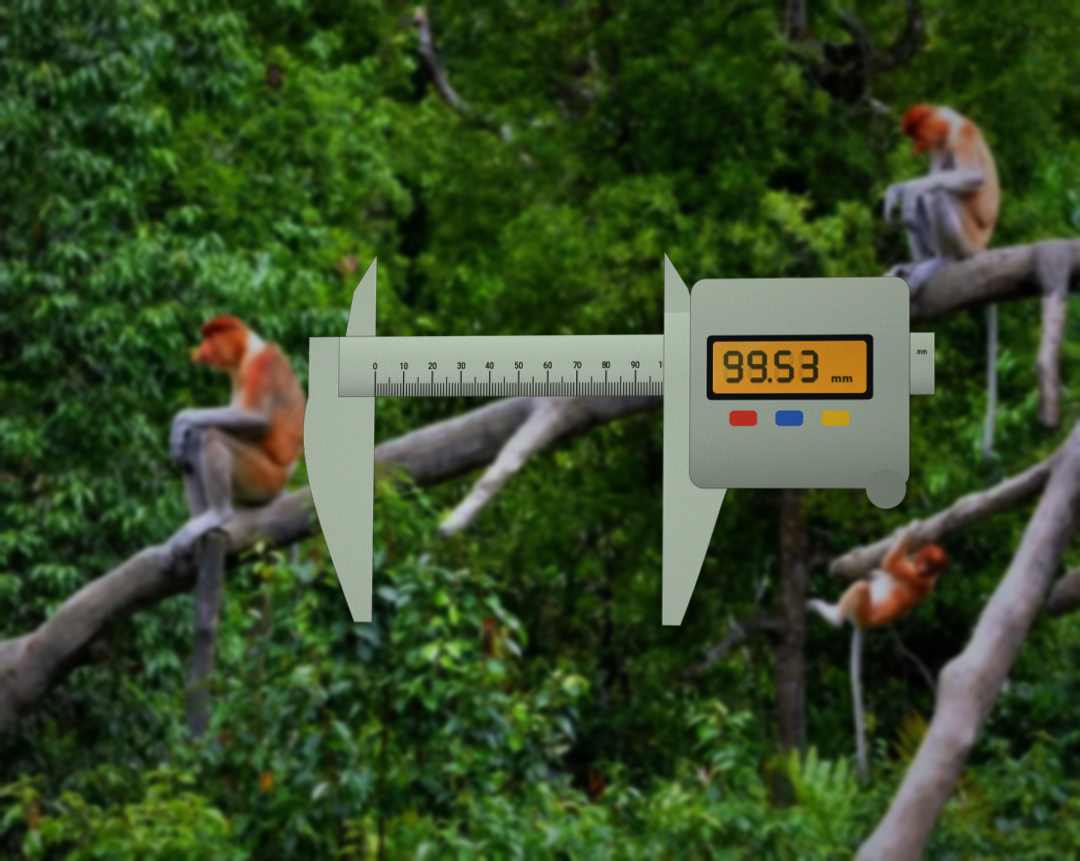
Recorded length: 99.53
